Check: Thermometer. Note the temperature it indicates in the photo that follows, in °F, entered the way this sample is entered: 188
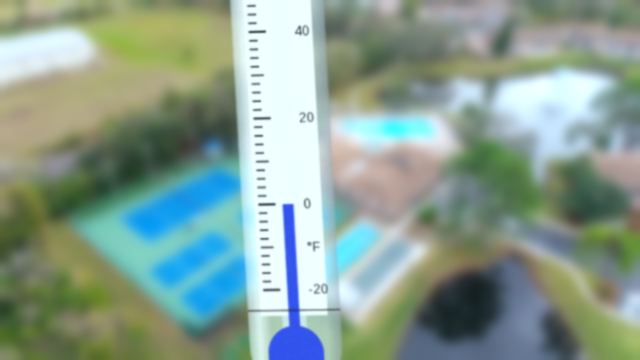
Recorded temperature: 0
